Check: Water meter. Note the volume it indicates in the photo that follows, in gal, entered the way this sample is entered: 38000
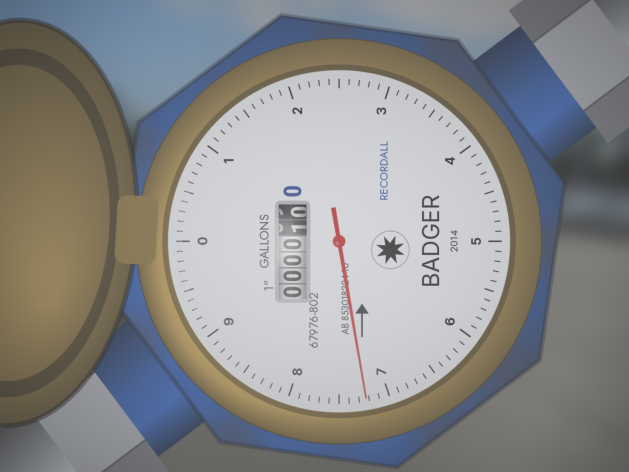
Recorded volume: 97.2
